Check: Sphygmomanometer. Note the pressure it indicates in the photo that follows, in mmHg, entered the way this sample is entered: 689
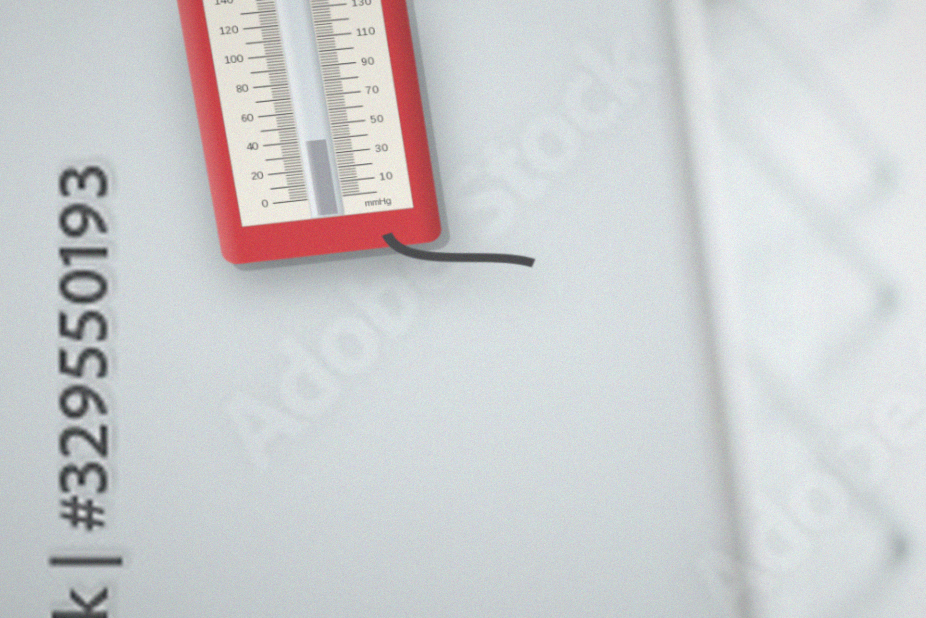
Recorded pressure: 40
